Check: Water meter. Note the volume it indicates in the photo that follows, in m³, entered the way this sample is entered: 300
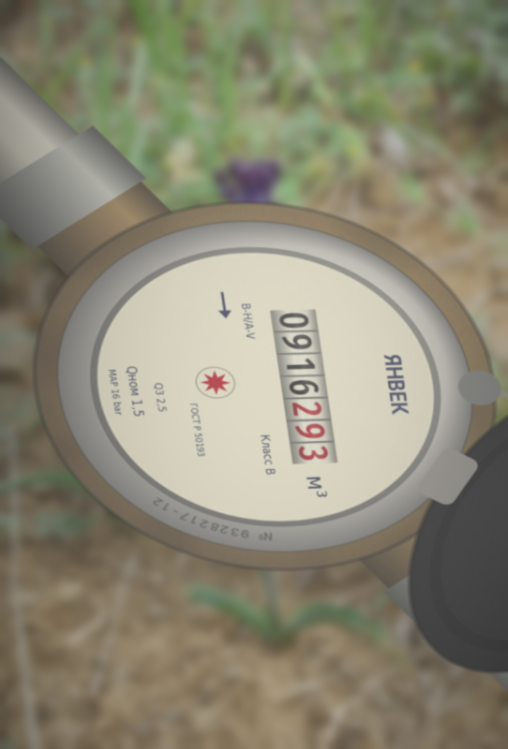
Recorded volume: 916.293
